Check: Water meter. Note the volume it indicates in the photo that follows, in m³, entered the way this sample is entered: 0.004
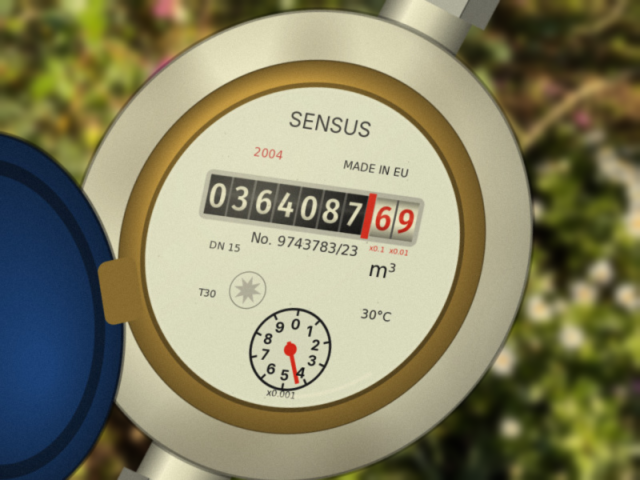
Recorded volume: 364087.694
